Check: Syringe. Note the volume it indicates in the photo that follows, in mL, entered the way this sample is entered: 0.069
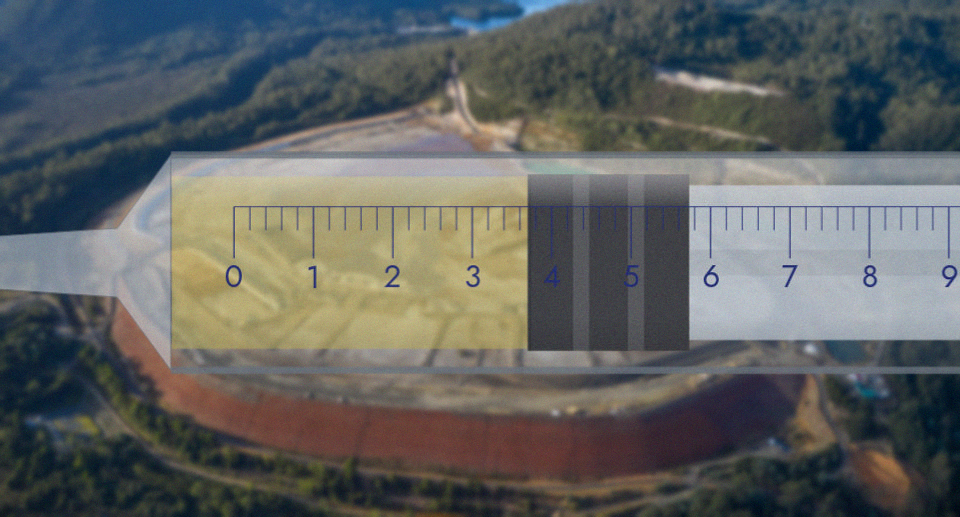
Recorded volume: 3.7
